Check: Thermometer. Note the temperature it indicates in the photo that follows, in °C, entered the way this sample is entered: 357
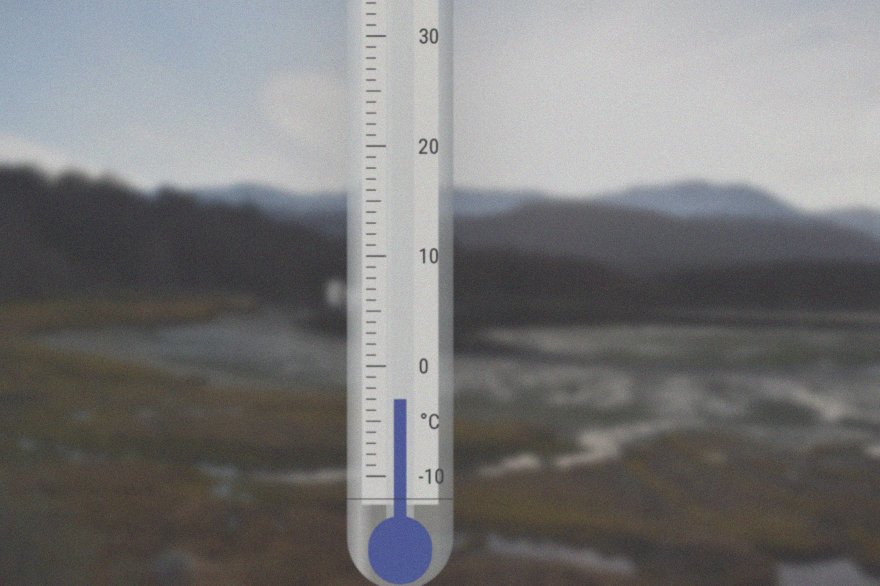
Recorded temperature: -3
